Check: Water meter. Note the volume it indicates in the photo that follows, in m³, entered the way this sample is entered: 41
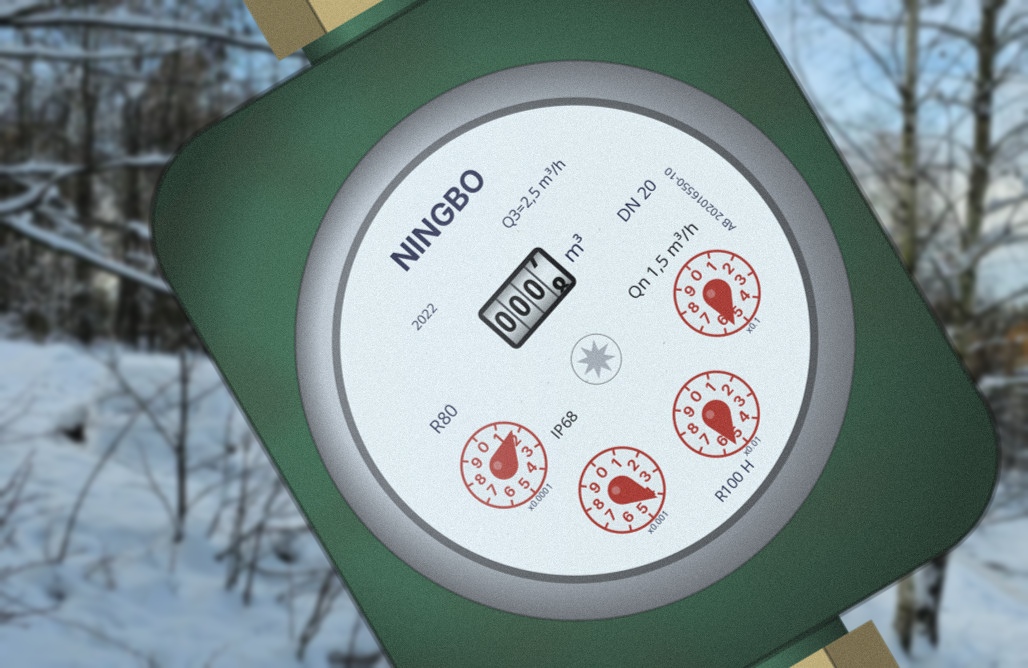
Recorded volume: 7.5541
